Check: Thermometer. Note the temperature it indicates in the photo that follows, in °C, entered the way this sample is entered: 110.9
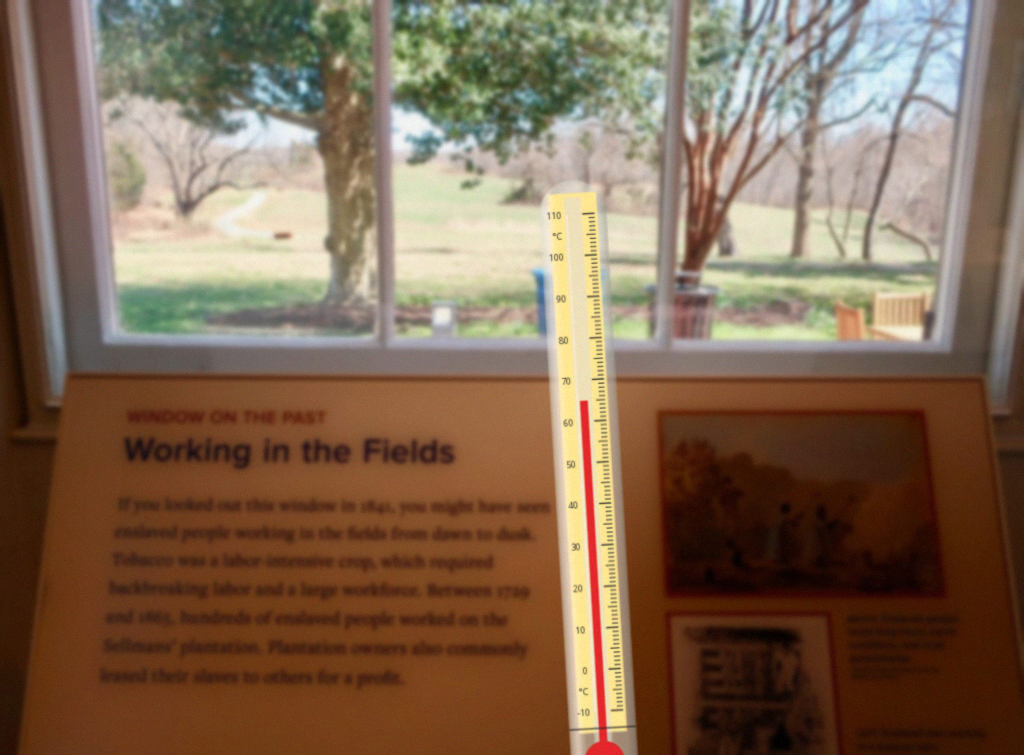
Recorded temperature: 65
